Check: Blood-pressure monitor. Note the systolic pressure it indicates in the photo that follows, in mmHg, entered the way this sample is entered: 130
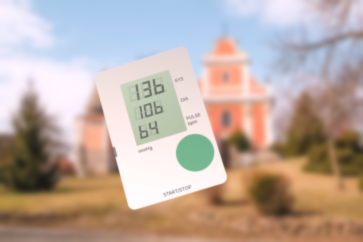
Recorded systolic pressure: 136
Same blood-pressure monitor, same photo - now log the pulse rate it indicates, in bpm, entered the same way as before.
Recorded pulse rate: 64
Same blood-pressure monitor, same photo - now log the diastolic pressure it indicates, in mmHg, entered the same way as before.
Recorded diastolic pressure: 106
